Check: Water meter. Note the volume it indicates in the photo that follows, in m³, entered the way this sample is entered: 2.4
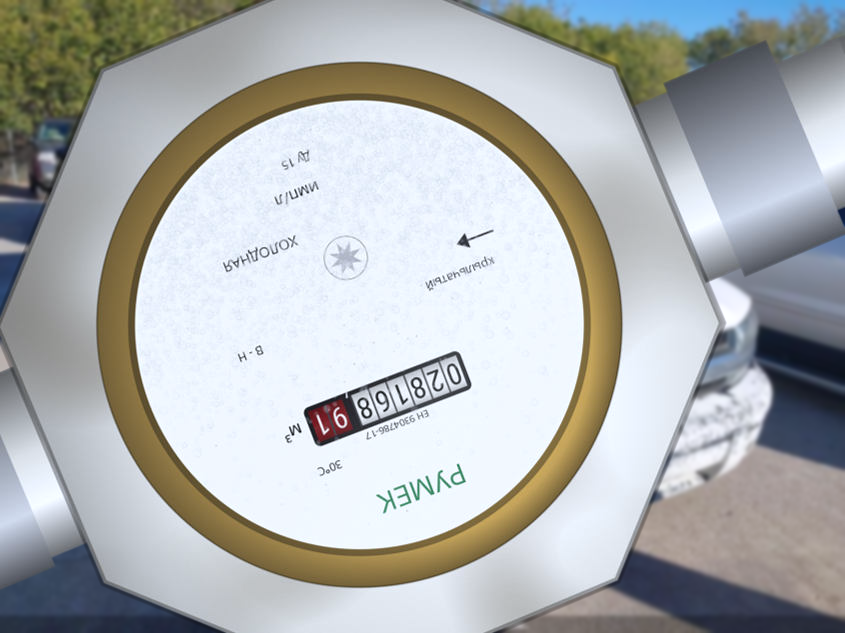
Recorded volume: 28168.91
